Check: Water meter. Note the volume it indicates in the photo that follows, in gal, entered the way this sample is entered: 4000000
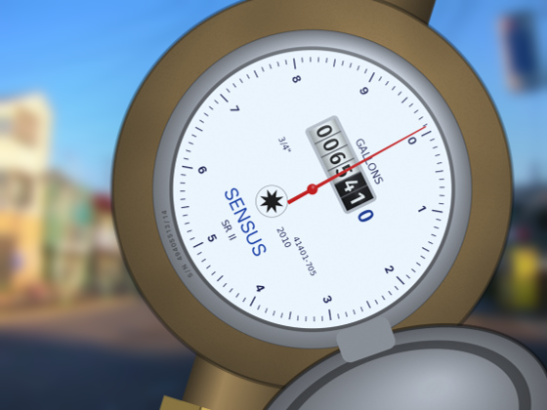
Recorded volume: 65409.9
